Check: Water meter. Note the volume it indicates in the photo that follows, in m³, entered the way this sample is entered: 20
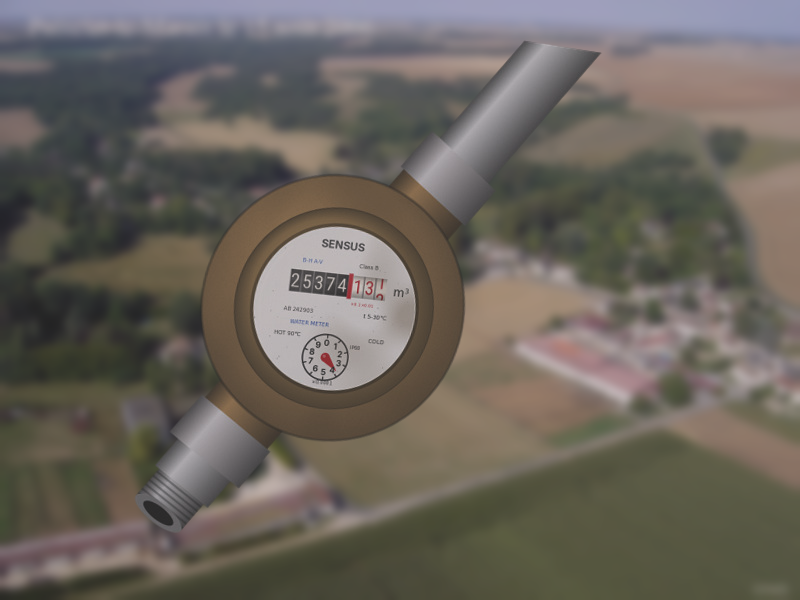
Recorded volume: 25374.1313
